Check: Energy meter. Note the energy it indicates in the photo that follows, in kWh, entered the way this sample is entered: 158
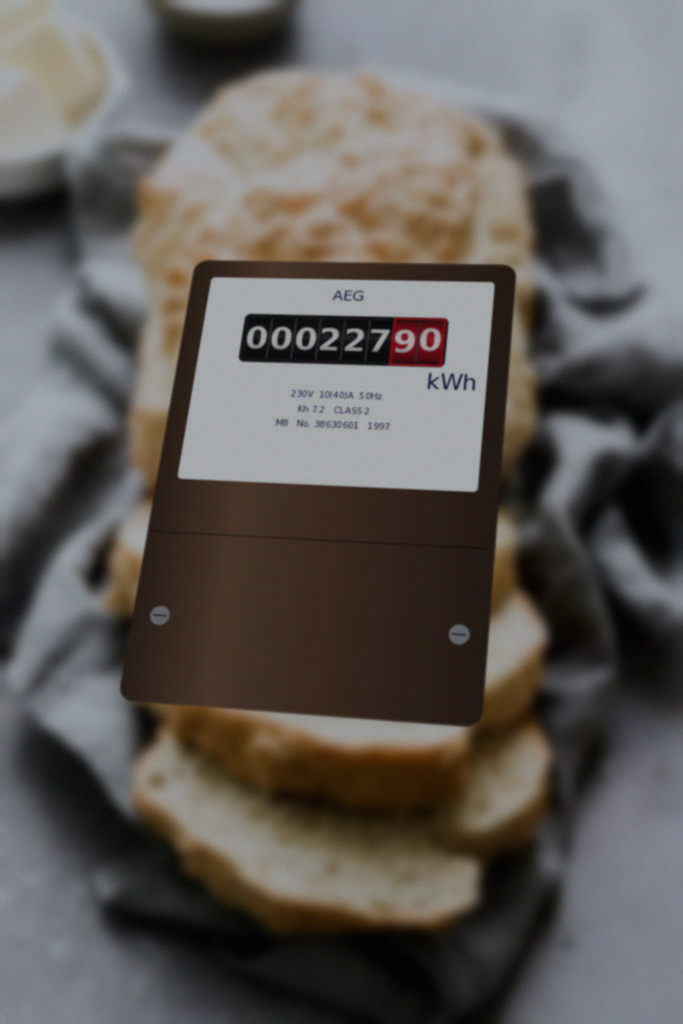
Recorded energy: 227.90
